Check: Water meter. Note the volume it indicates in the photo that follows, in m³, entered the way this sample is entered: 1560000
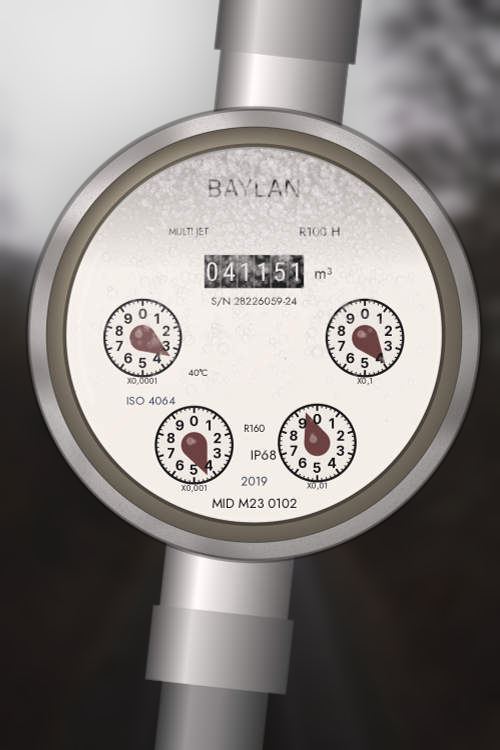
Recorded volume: 41151.3943
